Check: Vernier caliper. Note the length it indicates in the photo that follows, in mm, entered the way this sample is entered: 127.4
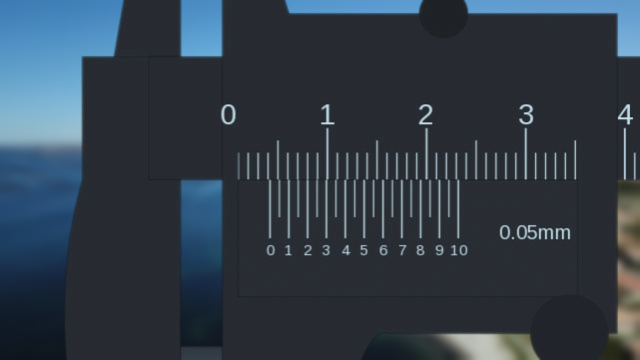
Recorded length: 4.2
